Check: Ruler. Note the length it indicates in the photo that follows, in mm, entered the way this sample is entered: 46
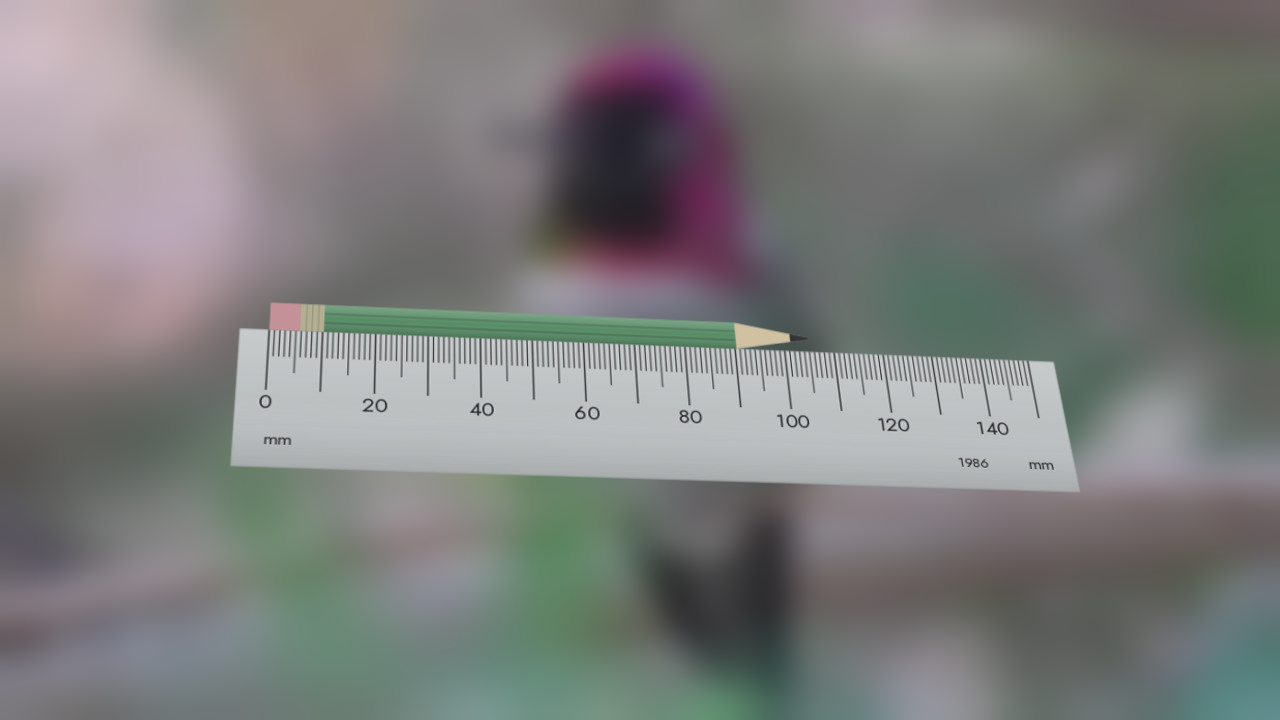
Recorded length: 105
